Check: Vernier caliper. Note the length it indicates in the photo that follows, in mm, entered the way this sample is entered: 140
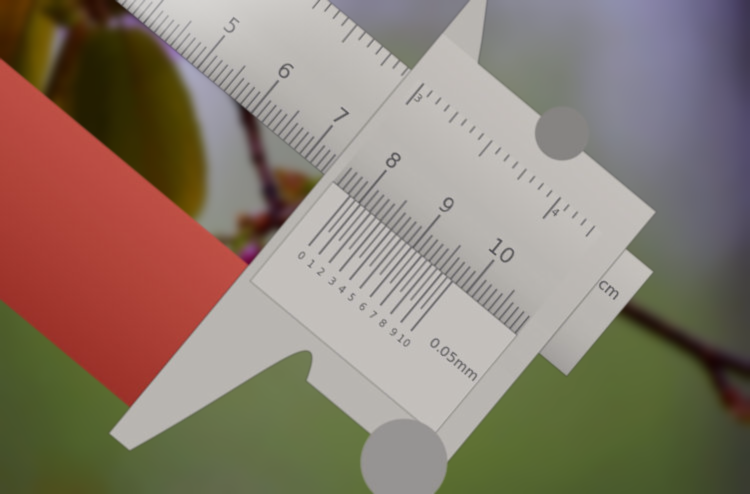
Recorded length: 78.4
